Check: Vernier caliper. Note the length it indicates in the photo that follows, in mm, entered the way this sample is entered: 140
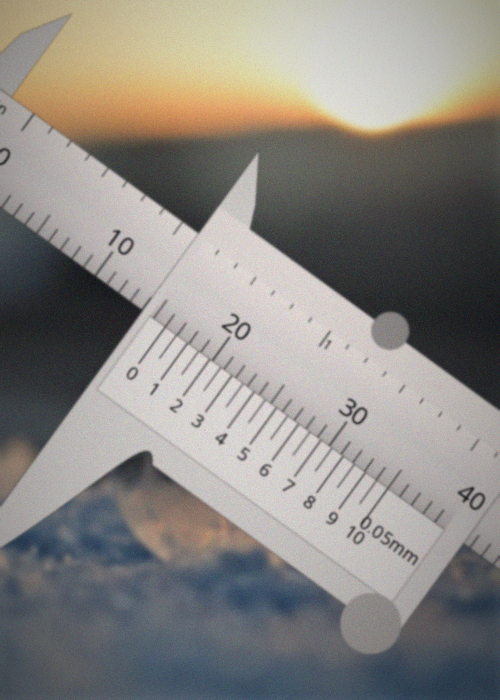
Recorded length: 16.0
